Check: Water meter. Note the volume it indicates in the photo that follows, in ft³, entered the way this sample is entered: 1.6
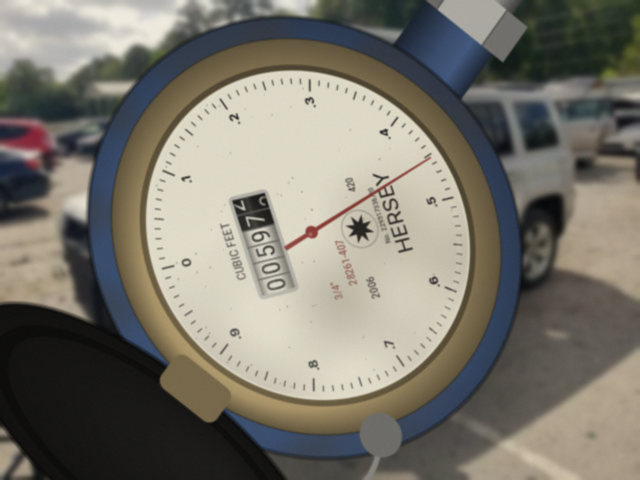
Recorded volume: 5972.45
